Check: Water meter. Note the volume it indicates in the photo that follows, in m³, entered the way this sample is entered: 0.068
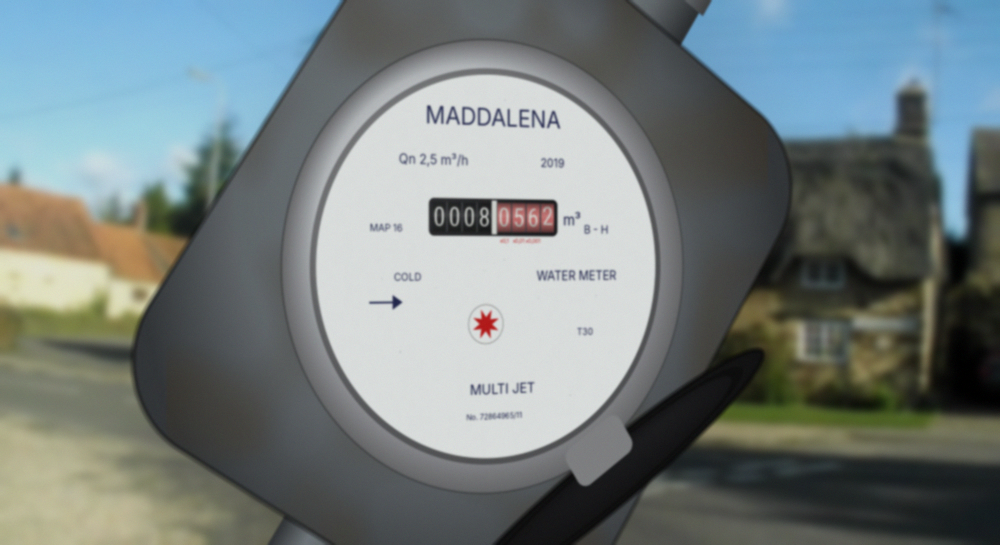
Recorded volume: 8.0562
